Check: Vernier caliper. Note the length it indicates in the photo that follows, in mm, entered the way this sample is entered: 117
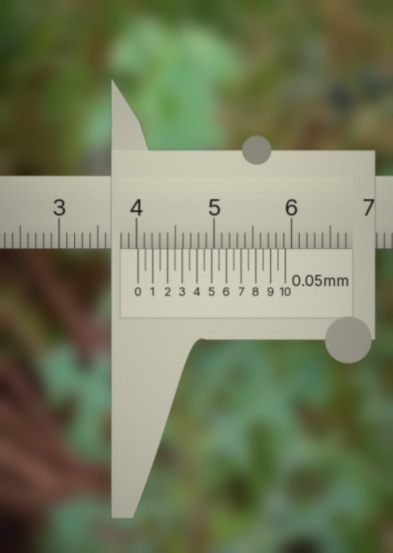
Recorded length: 40.2
